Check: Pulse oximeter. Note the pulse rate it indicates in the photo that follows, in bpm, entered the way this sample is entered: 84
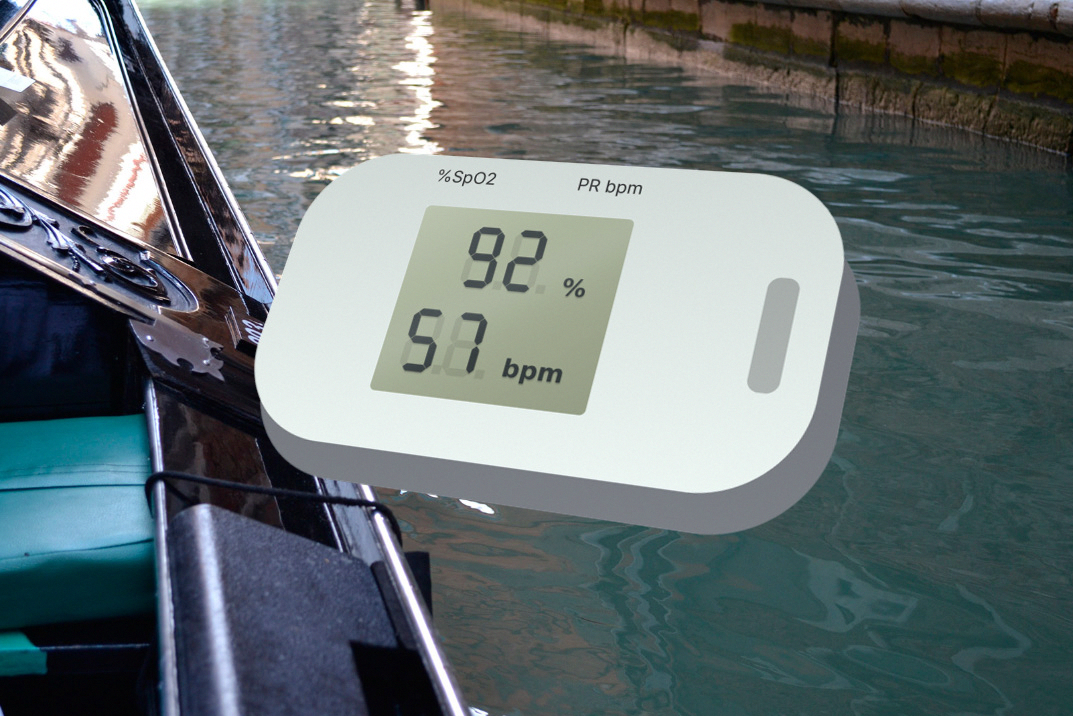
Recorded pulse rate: 57
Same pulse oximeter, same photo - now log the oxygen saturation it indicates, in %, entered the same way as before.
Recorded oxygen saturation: 92
